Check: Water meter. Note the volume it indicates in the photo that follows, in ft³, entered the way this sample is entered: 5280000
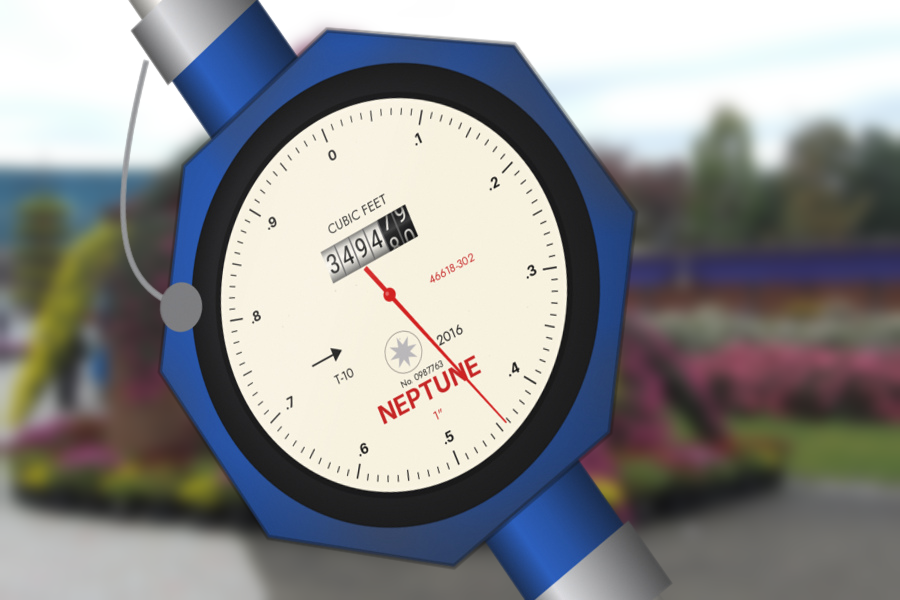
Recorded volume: 349479.44
